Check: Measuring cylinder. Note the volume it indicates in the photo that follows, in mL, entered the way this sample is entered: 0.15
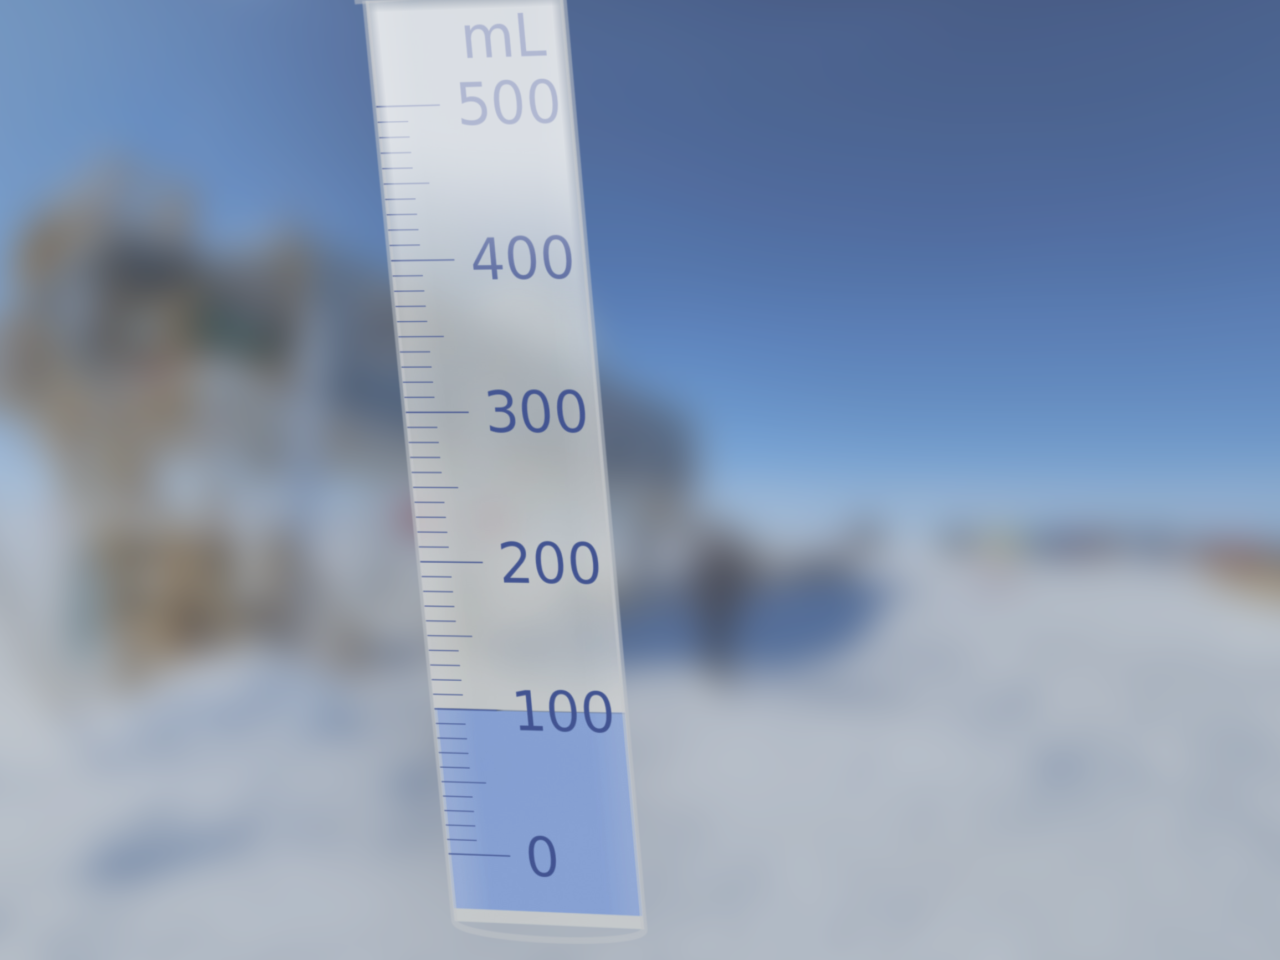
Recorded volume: 100
